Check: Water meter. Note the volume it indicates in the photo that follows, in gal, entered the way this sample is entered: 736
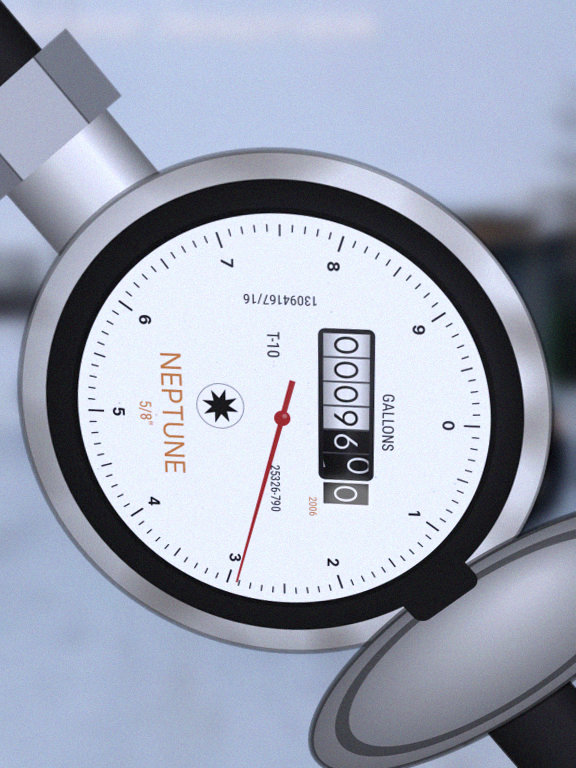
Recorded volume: 9602.9
